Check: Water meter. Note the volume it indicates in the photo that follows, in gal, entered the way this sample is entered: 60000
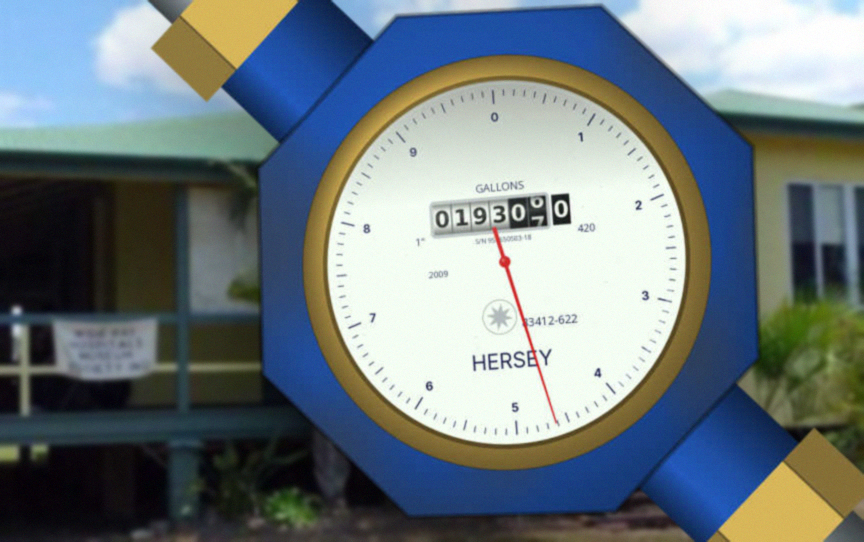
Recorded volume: 193064.6
